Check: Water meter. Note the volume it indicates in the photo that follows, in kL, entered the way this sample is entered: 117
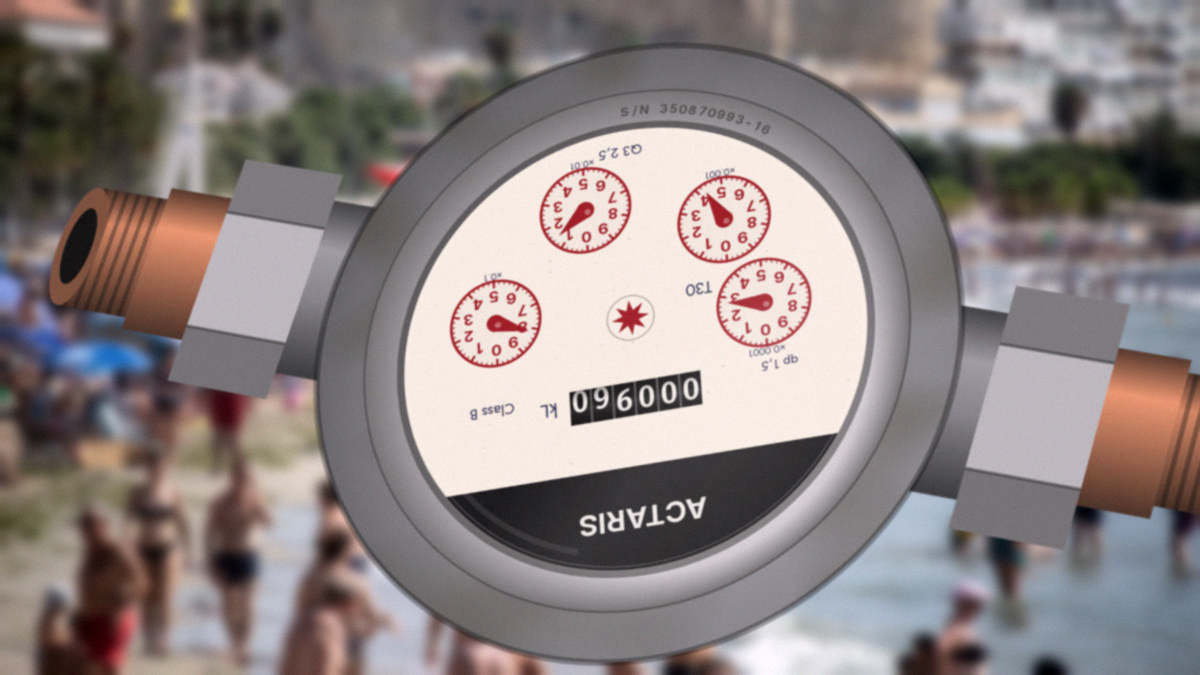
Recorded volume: 959.8142
